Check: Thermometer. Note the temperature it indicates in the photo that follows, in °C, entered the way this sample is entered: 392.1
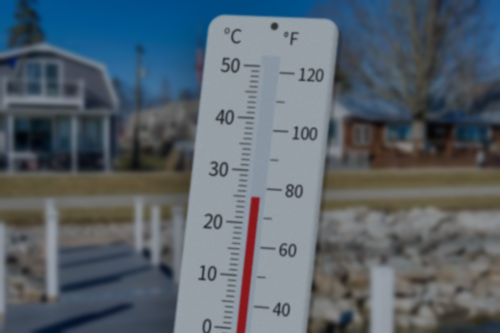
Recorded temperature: 25
